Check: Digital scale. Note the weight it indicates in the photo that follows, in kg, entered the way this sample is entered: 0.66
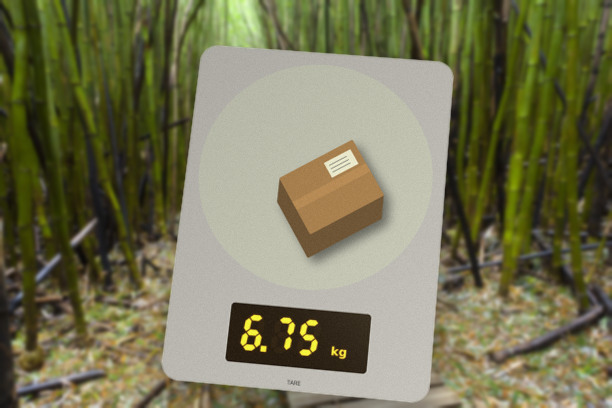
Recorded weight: 6.75
